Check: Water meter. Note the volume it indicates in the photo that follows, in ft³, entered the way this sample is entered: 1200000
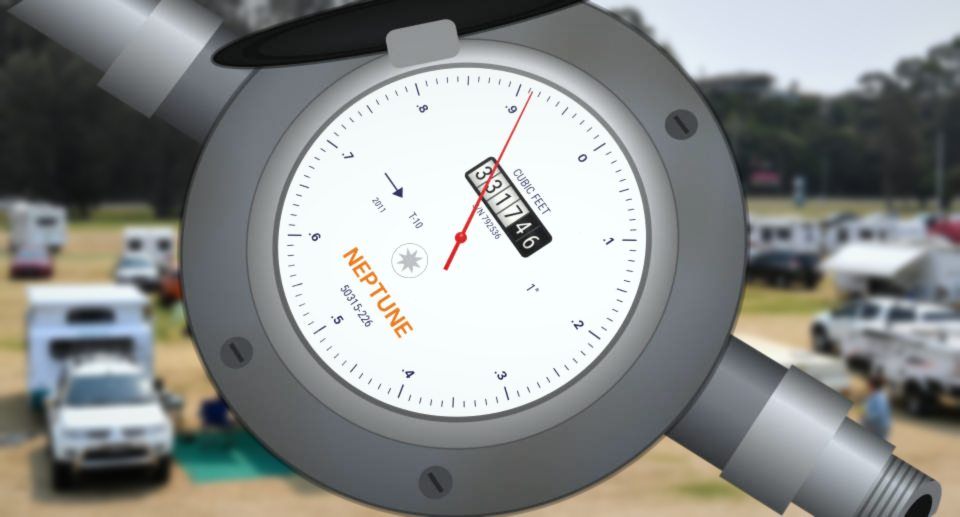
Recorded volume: 331745.91
